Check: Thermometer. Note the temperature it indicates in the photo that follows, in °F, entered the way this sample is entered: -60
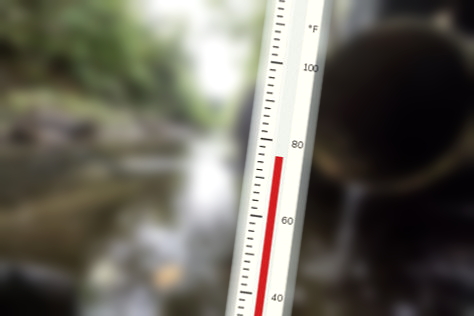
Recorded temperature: 76
